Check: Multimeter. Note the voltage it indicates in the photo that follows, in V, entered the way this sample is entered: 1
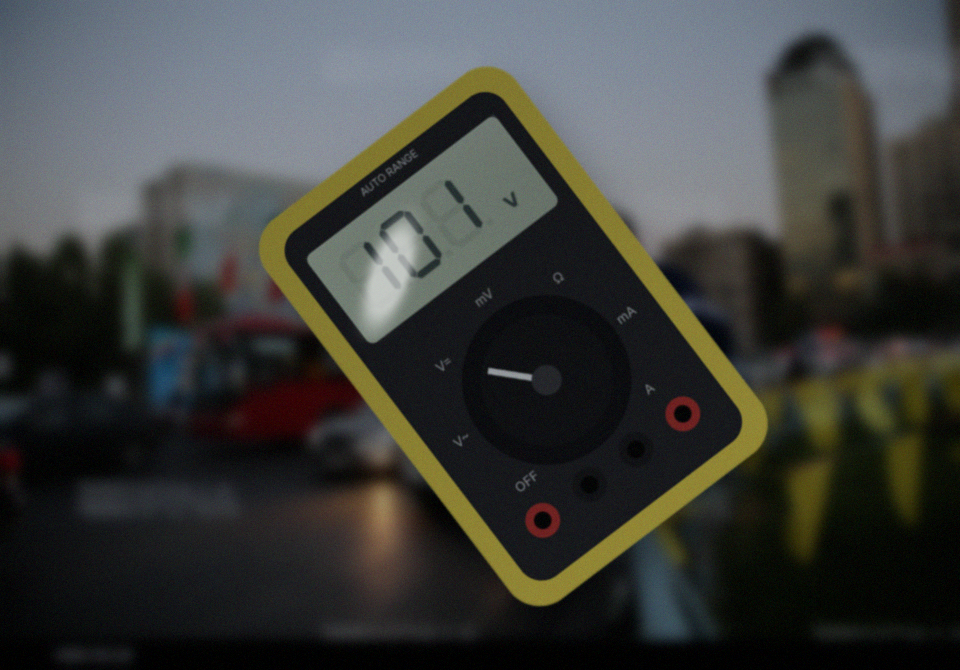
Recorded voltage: 101
